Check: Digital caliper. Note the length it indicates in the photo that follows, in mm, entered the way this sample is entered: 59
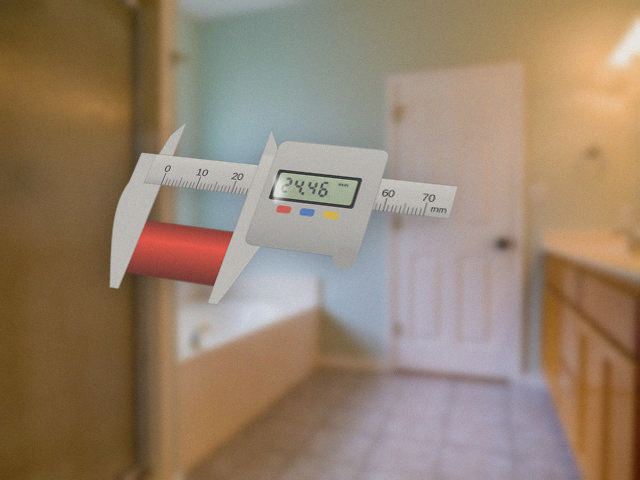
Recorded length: 24.46
